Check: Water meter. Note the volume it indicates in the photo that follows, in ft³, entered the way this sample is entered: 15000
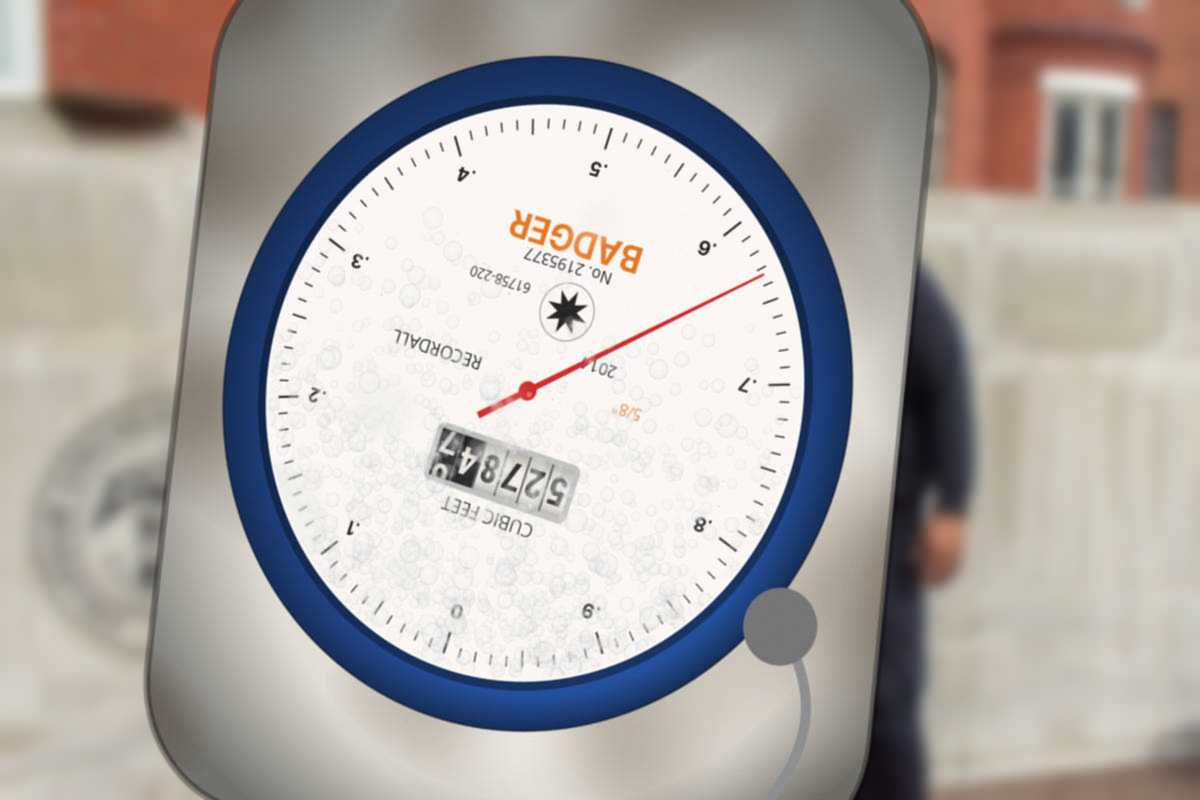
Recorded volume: 527846.63
